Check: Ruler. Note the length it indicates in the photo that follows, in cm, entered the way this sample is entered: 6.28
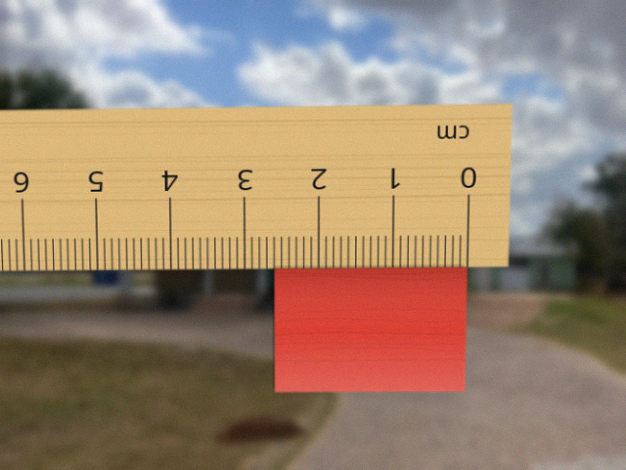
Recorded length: 2.6
